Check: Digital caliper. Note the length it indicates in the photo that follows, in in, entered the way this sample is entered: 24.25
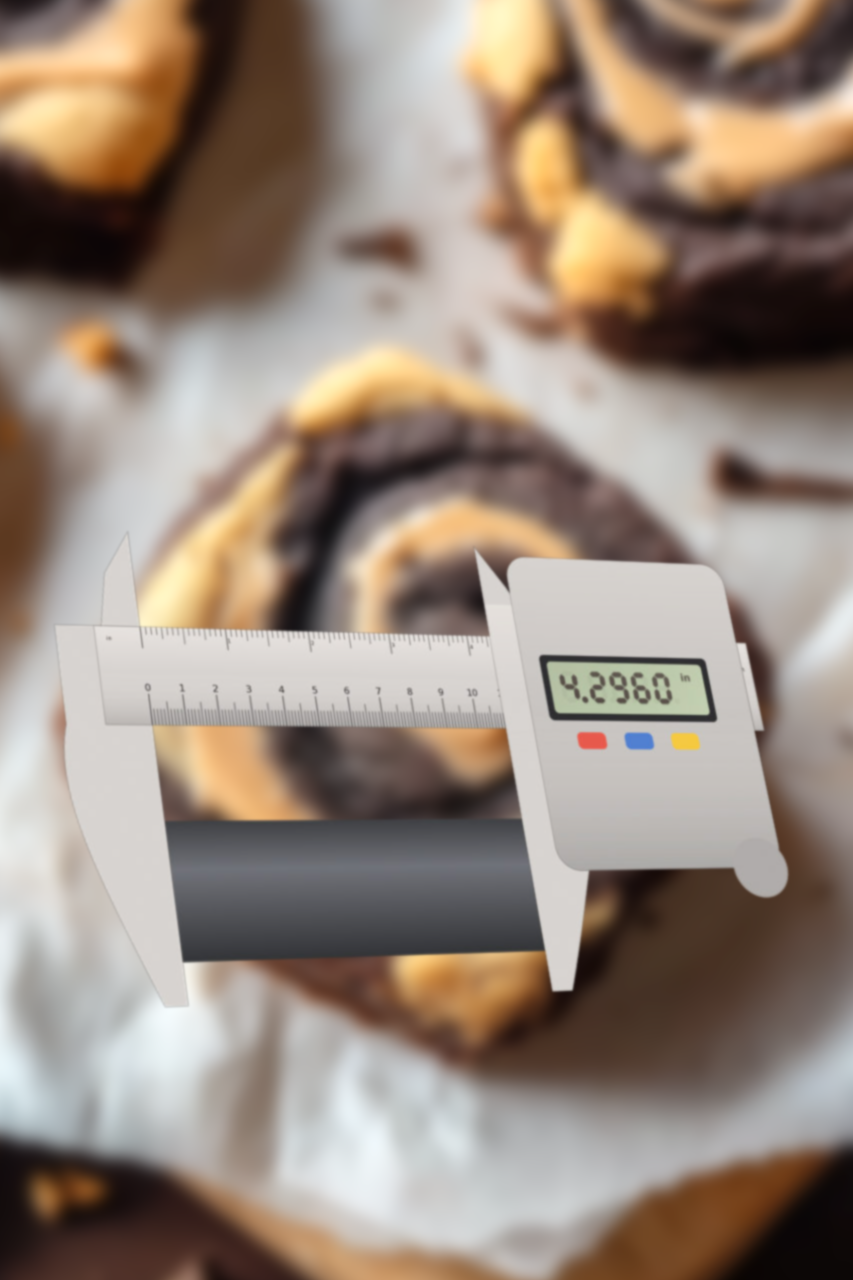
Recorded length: 4.2960
